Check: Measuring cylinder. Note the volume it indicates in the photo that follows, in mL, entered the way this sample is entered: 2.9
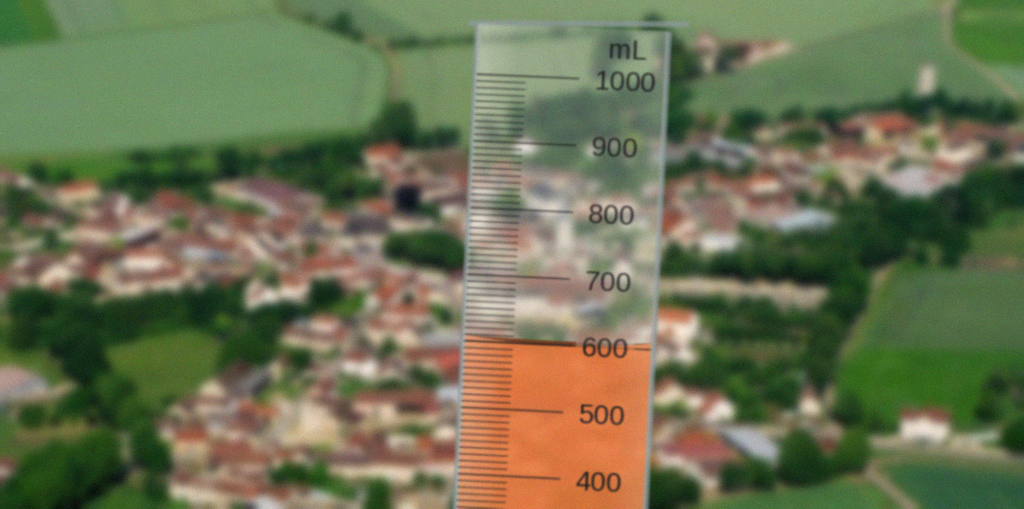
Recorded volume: 600
